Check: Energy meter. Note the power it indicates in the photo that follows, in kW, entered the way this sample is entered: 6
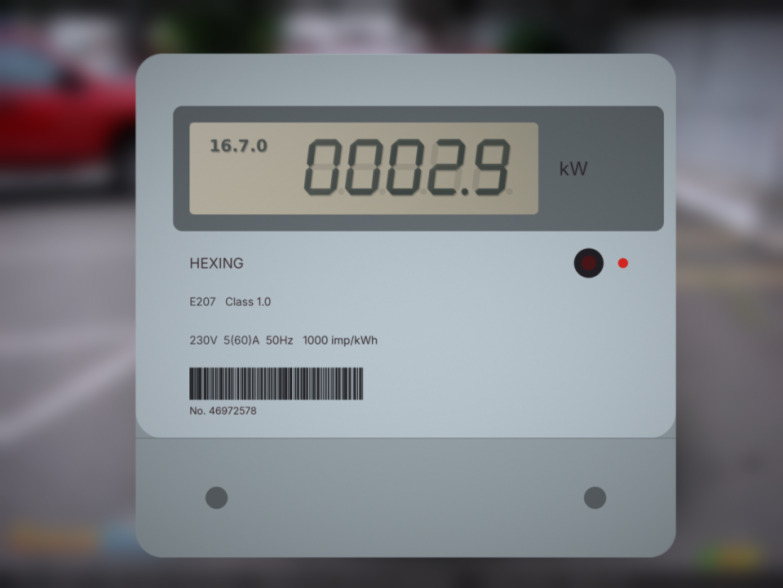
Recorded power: 2.9
